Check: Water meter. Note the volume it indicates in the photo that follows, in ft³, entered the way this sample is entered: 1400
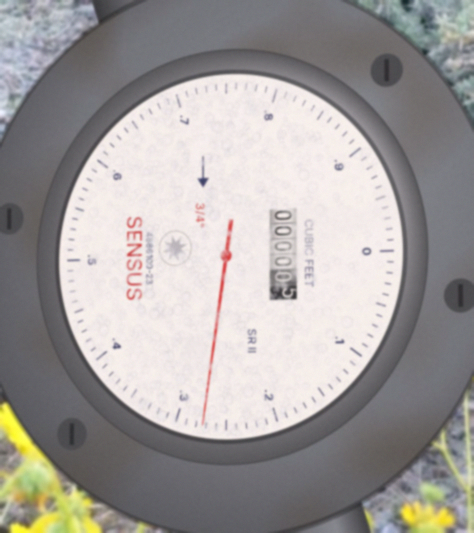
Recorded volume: 5.27
